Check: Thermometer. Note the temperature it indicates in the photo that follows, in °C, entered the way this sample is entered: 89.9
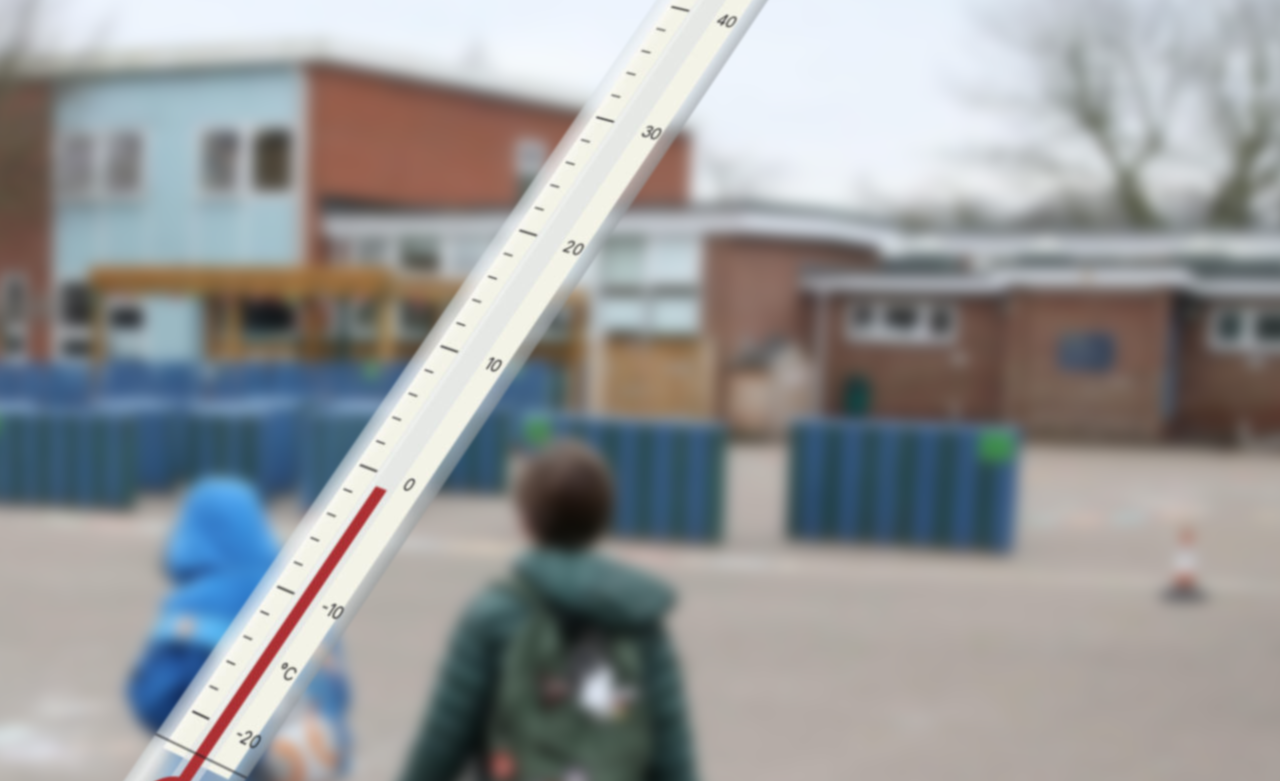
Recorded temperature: -1
